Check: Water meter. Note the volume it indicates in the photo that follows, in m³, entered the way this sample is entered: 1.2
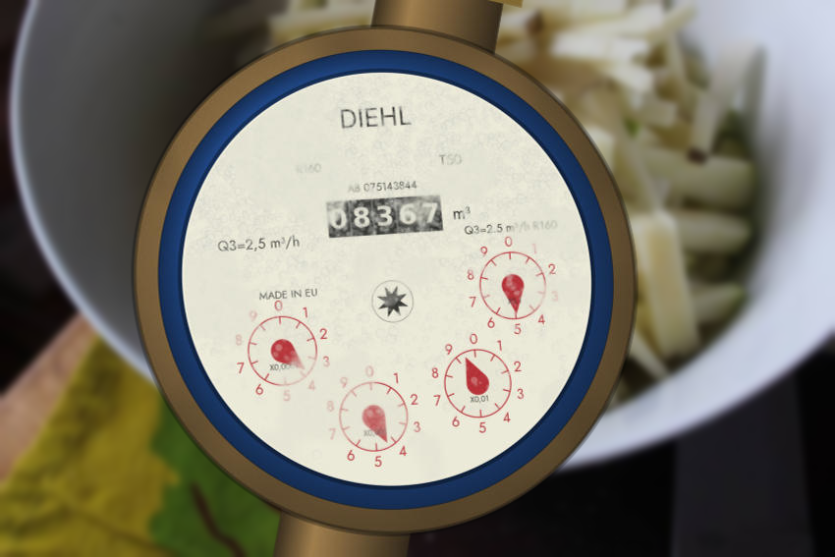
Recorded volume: 8367.4943
